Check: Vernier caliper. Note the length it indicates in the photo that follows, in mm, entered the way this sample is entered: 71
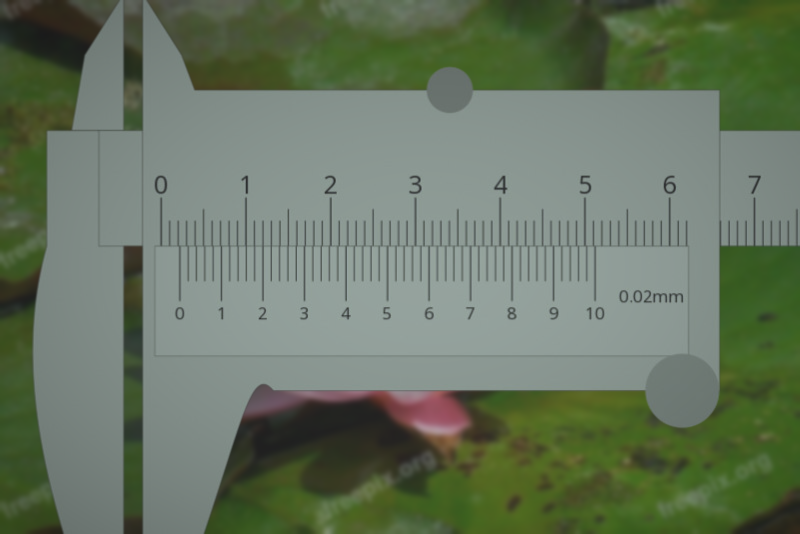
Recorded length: 2.2
